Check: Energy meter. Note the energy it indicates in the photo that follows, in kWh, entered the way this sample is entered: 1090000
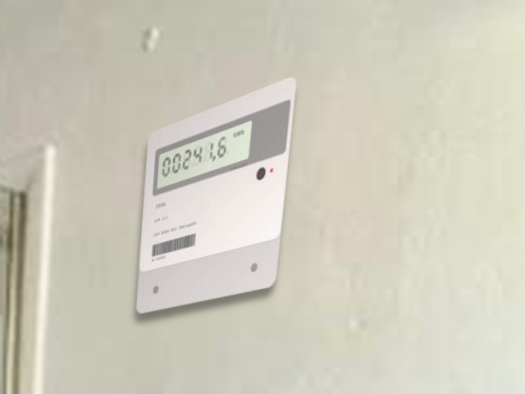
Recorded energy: 241.6
